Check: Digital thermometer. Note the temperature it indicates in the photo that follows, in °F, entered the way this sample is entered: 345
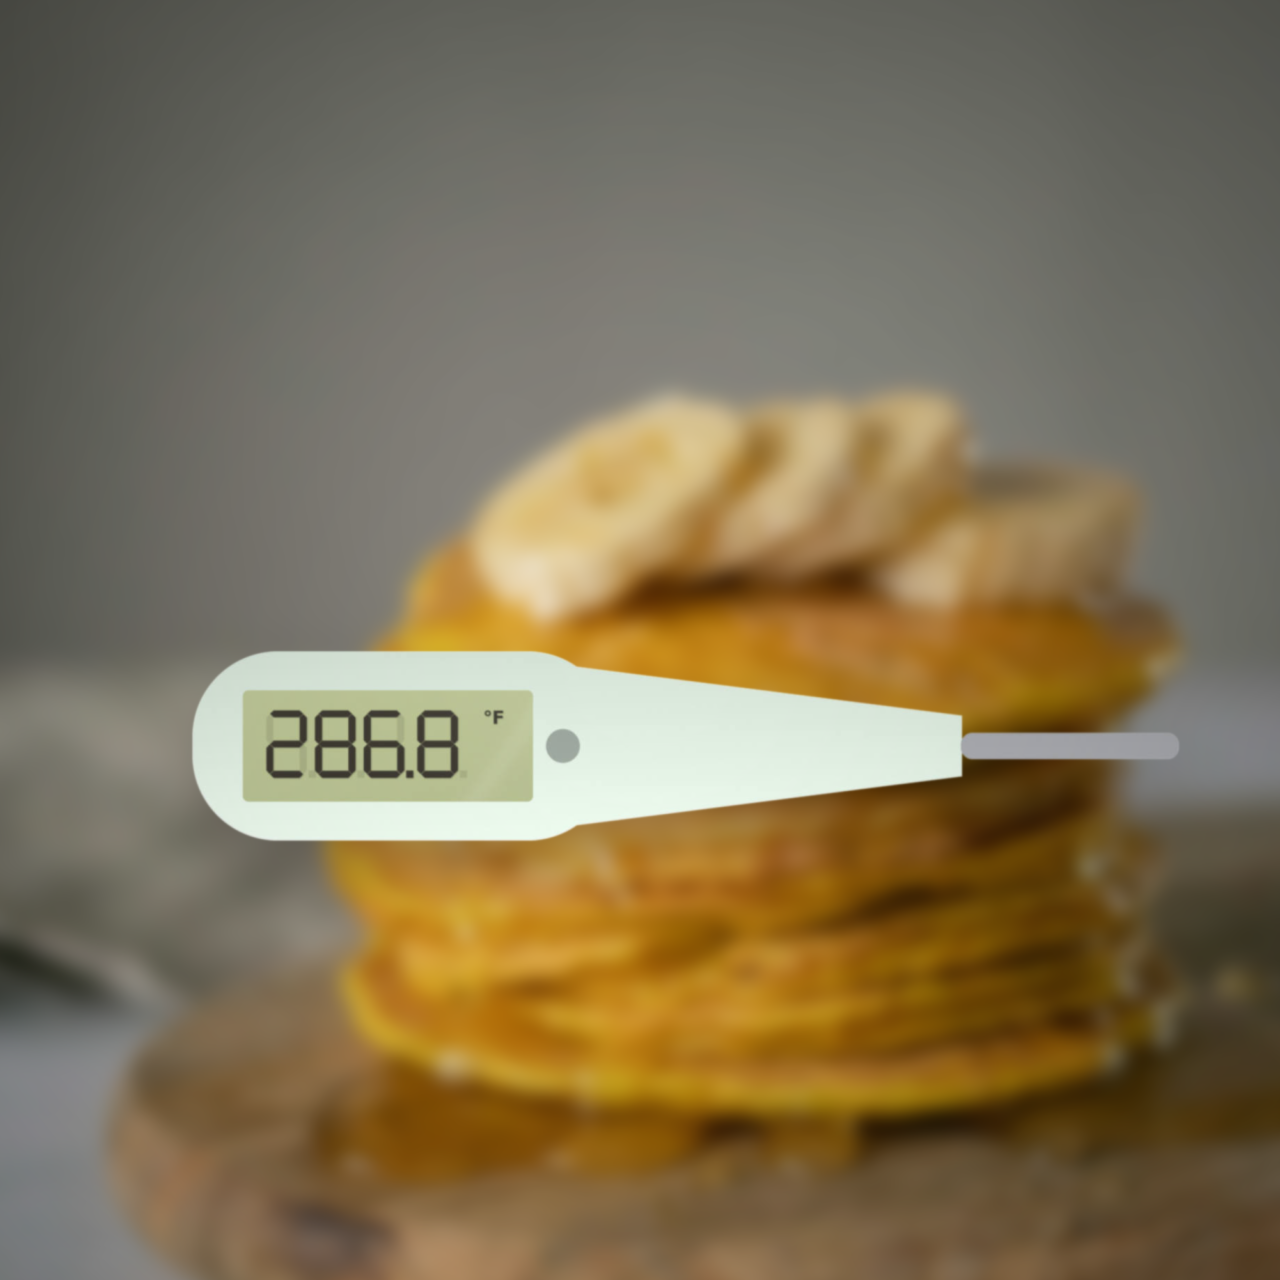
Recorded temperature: 286.8
